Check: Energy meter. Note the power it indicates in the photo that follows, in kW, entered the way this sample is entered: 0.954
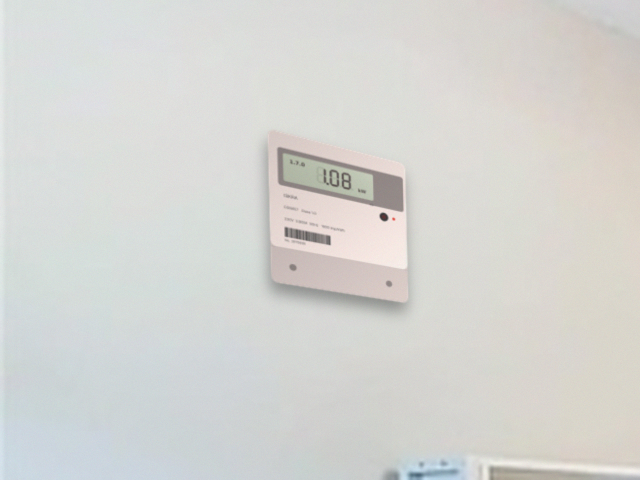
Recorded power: 1.08
